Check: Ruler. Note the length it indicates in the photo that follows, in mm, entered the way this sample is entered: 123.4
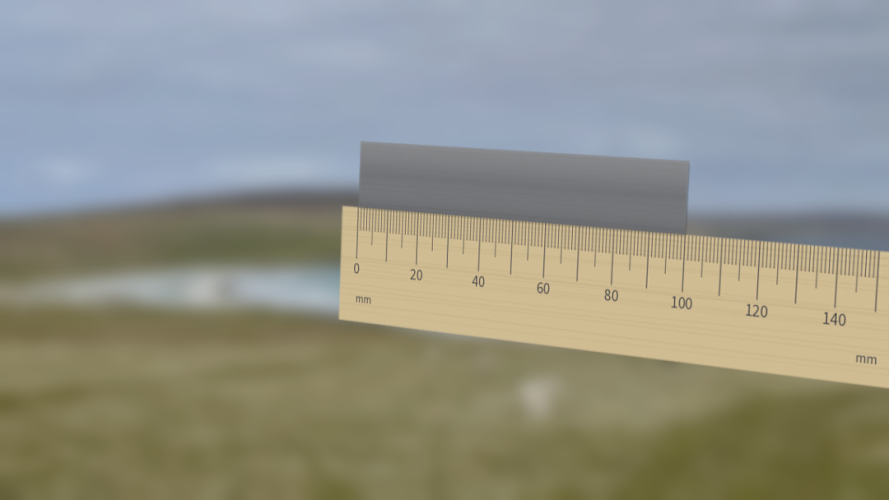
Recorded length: 100
